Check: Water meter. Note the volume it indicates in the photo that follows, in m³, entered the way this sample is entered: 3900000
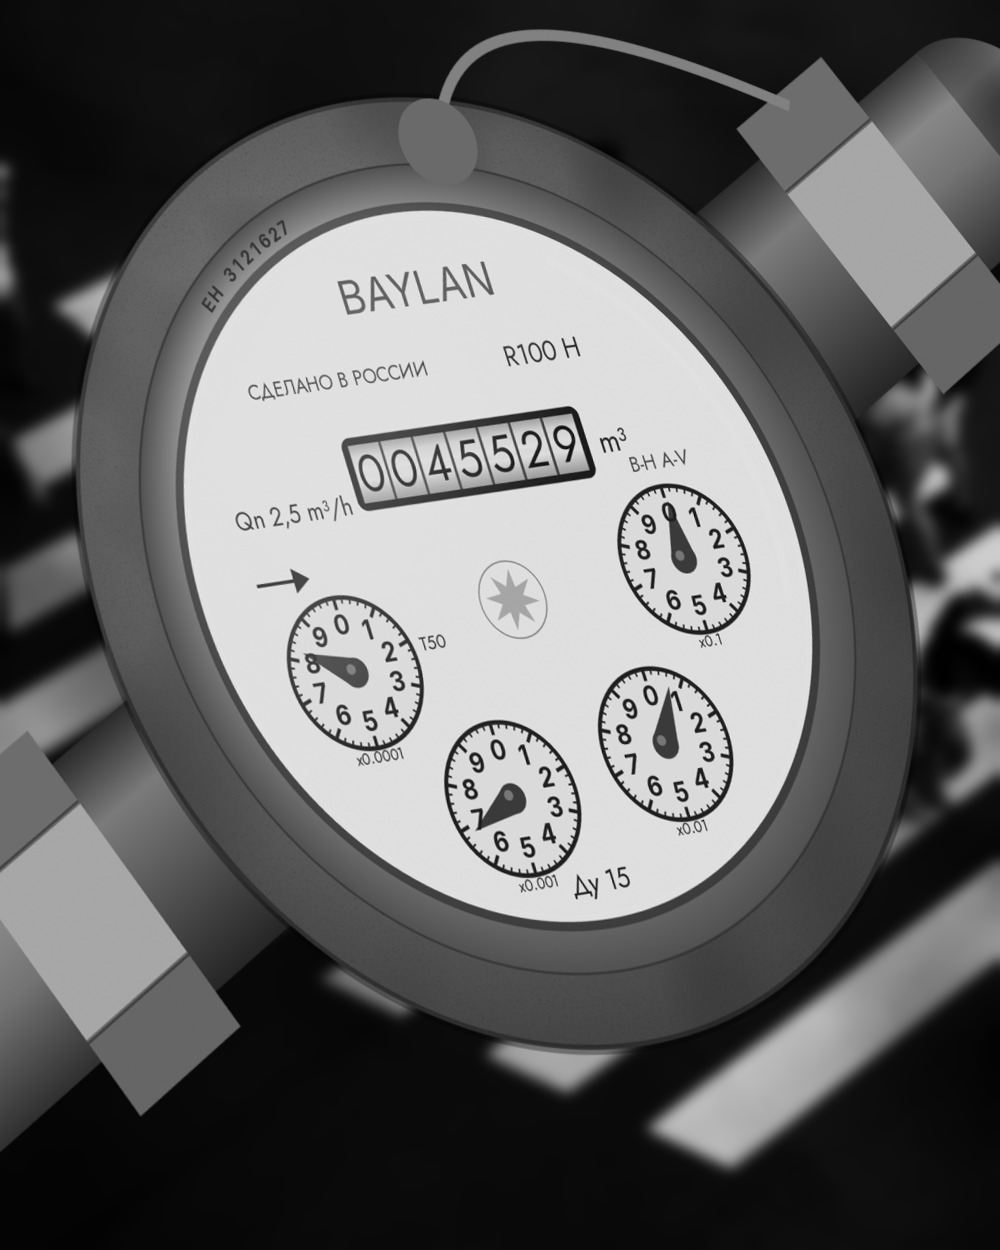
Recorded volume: 45529.0068
